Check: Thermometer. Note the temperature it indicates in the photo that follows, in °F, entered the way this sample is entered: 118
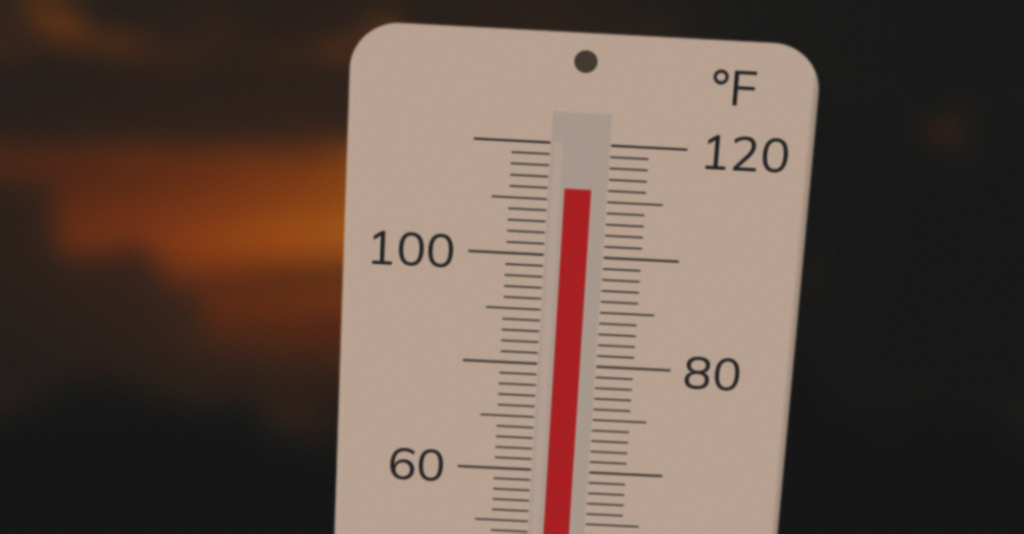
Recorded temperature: 112
